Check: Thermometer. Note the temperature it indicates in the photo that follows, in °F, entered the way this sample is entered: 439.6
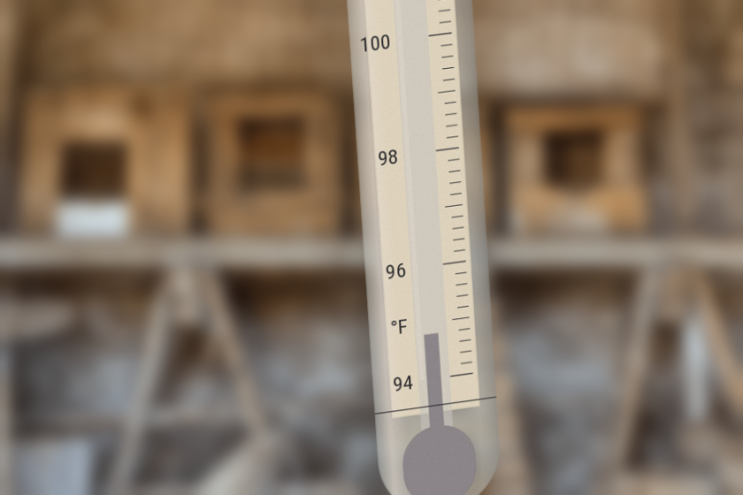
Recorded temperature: 94.8
